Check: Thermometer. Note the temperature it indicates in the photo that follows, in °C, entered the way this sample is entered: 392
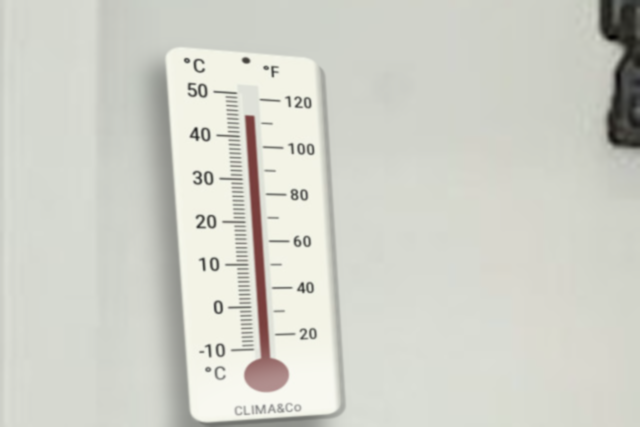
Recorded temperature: 45
